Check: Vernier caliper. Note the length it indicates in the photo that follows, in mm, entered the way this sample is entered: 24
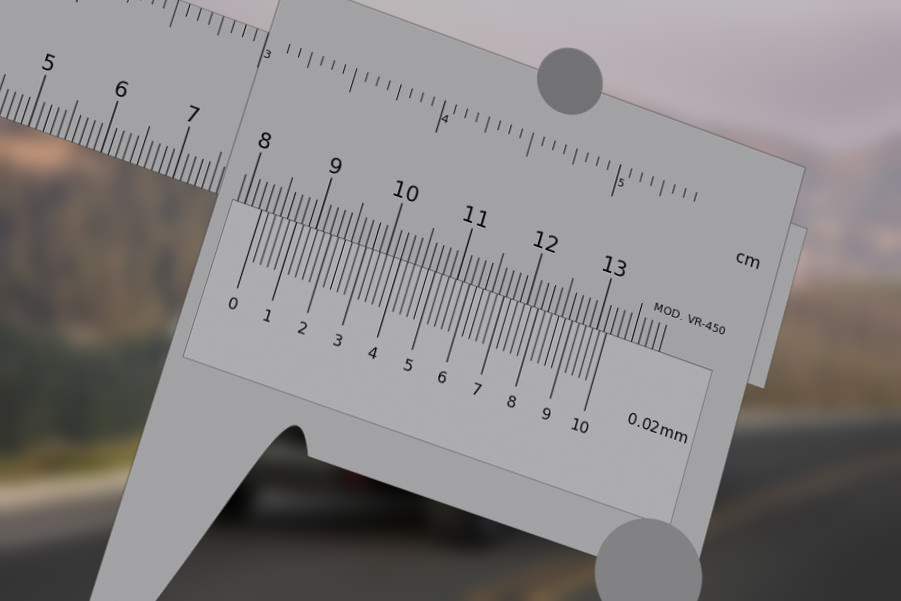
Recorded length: 82.4
